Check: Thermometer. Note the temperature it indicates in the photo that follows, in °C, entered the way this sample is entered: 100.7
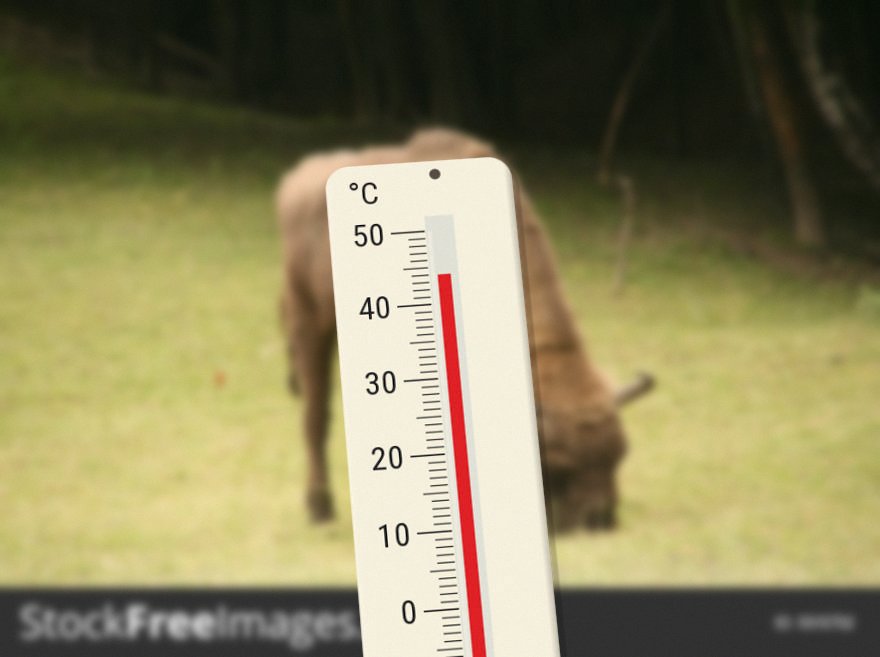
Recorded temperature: 44
